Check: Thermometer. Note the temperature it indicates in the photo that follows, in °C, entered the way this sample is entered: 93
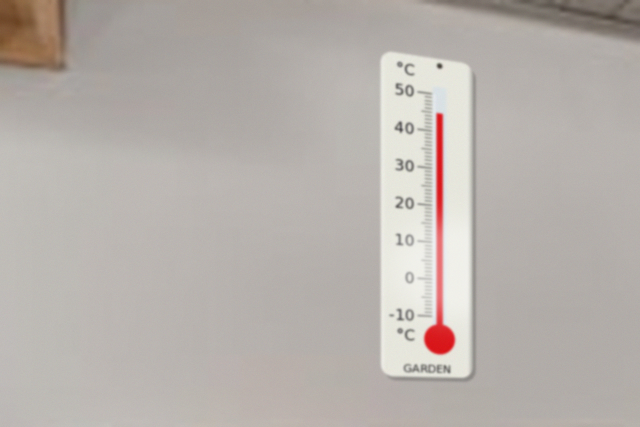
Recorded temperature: 45
